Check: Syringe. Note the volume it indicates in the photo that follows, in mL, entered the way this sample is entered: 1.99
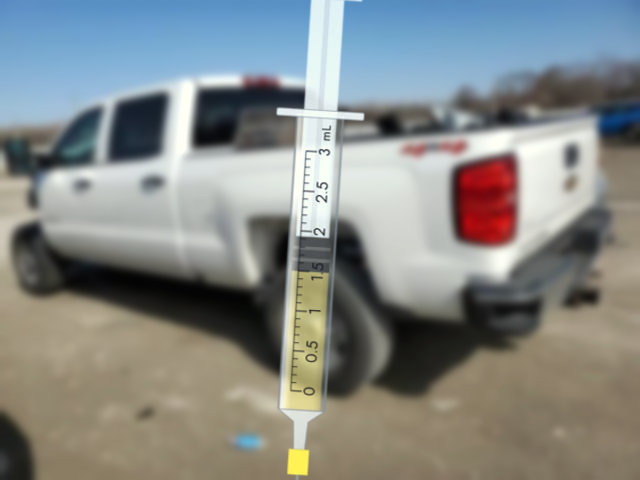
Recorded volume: 1.5
